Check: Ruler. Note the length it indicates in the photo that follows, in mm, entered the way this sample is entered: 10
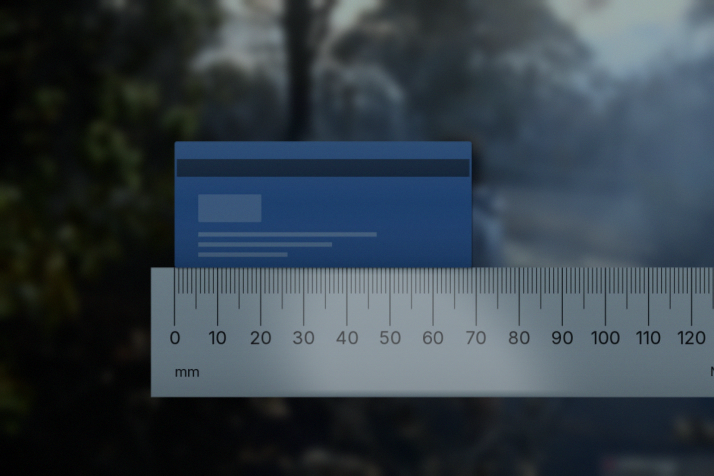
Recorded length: 69
